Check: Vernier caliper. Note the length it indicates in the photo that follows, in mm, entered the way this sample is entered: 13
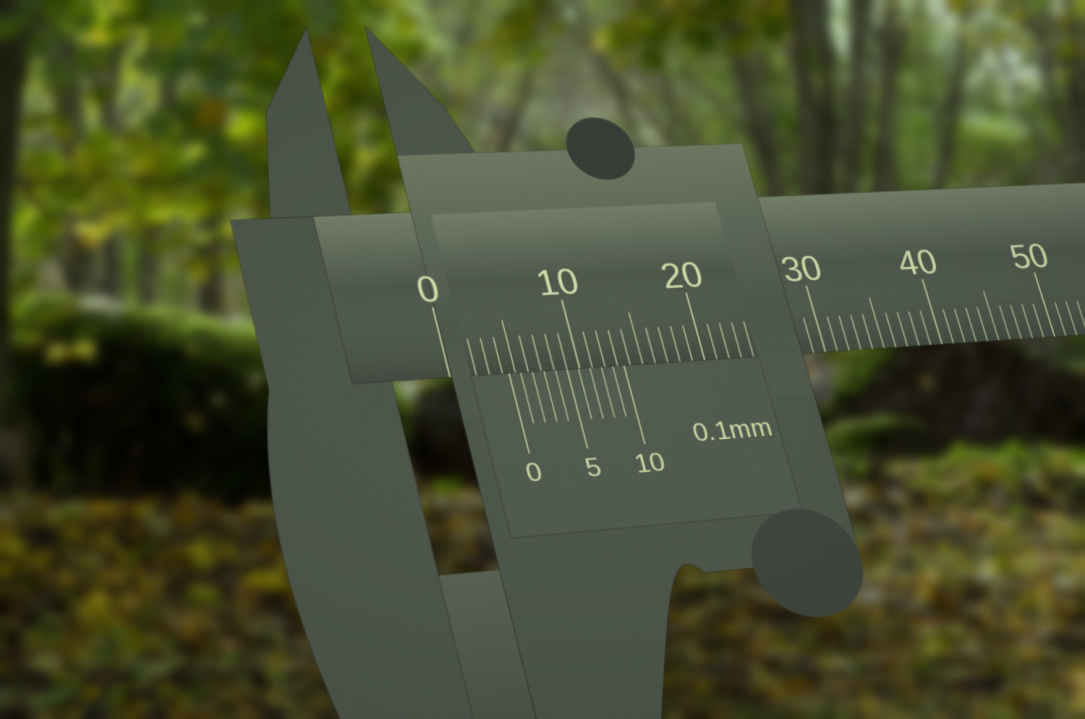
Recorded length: 4.5
